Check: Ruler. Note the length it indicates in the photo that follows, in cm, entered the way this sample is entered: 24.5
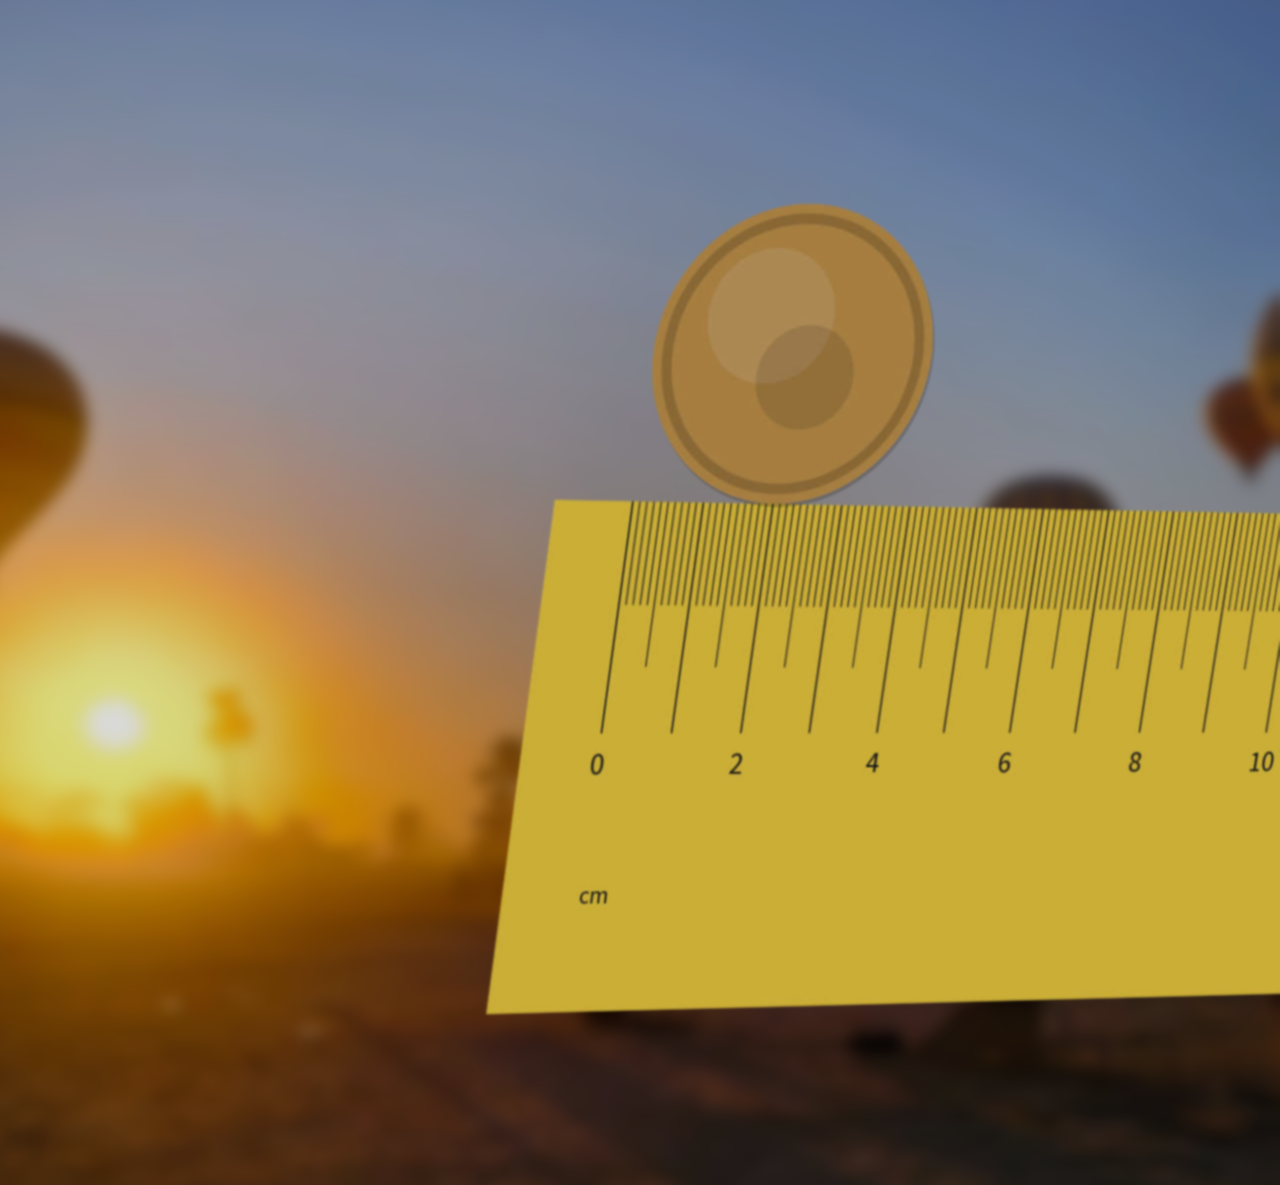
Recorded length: 4
